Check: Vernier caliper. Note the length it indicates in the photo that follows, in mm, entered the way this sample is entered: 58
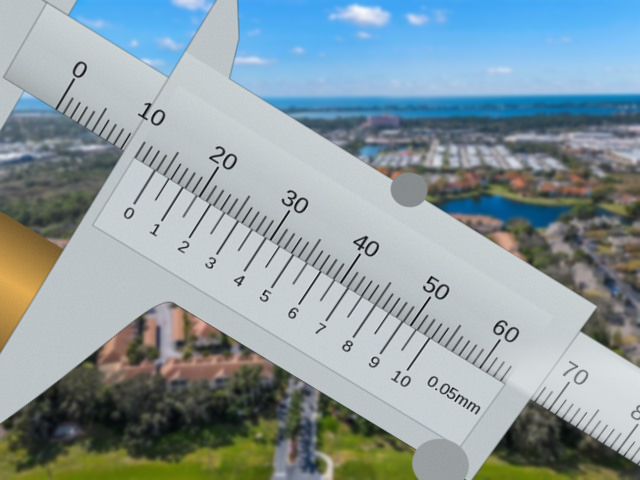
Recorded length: 13.8
